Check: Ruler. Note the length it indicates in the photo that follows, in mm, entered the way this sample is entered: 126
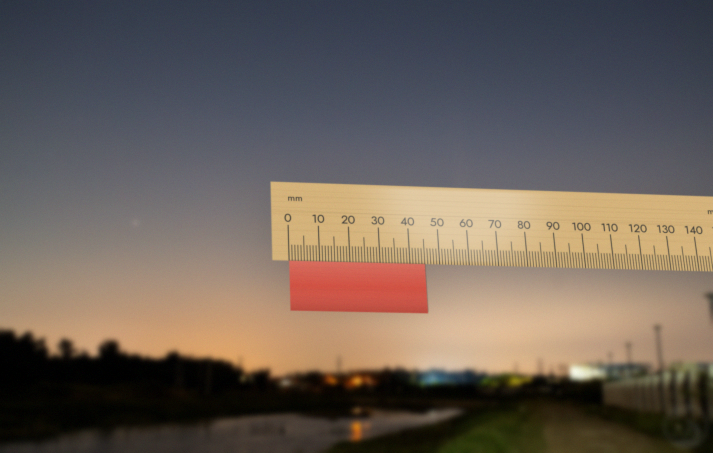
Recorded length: 45
